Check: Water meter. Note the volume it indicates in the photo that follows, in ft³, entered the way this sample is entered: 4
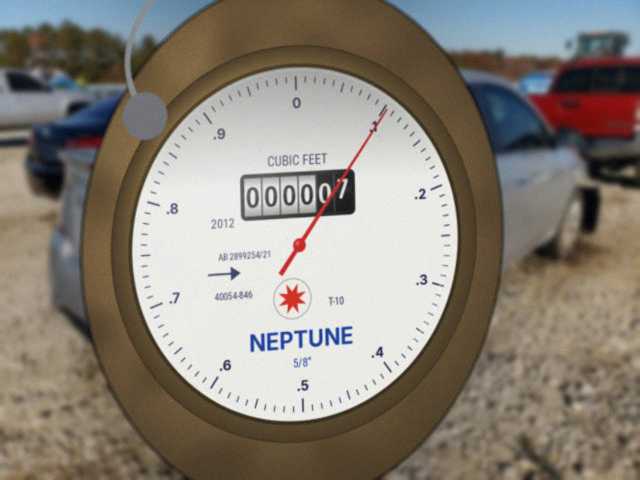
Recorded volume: 7.10
